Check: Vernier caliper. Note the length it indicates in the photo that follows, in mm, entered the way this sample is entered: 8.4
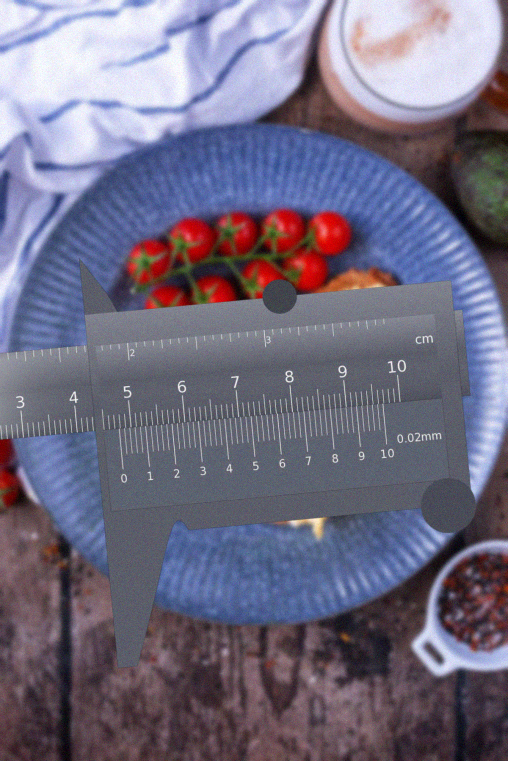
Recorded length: 47.8
